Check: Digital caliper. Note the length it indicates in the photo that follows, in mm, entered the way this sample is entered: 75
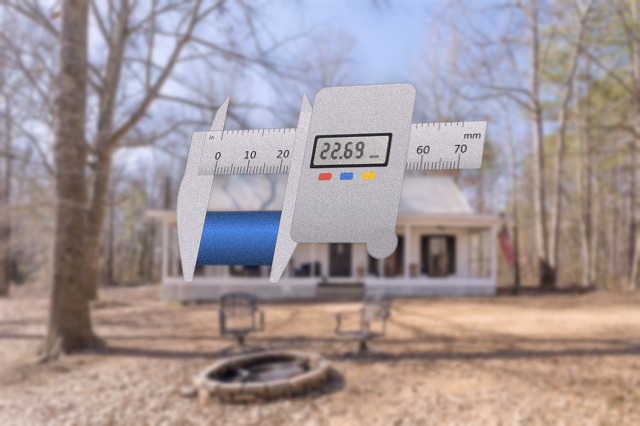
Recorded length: 22.69
